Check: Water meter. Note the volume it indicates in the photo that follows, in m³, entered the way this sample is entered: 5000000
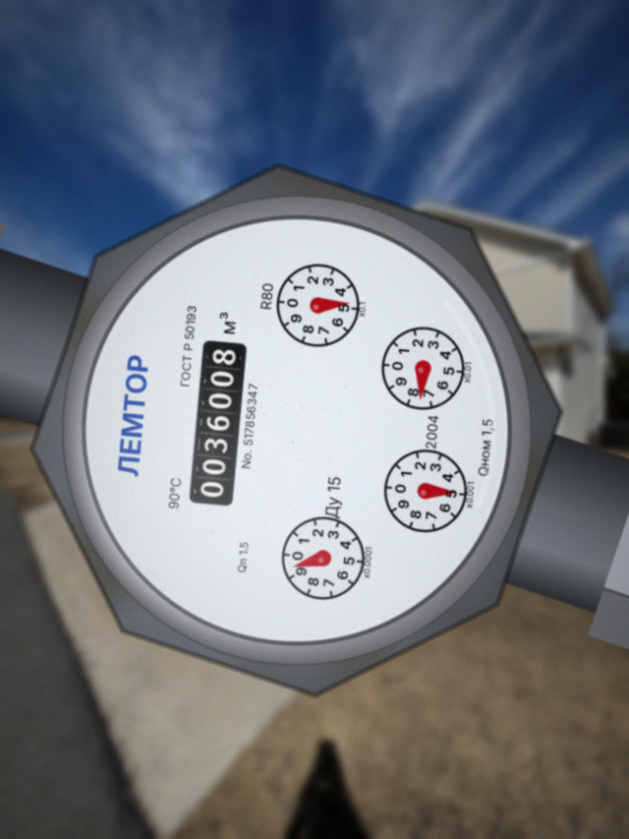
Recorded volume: 36008.4749
